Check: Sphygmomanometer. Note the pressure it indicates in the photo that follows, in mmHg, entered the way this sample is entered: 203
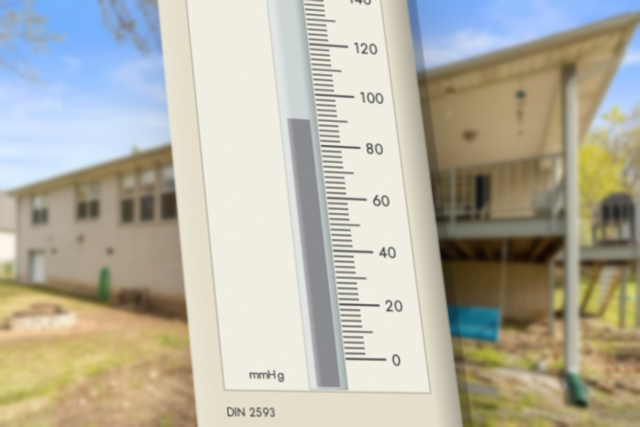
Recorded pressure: 90
